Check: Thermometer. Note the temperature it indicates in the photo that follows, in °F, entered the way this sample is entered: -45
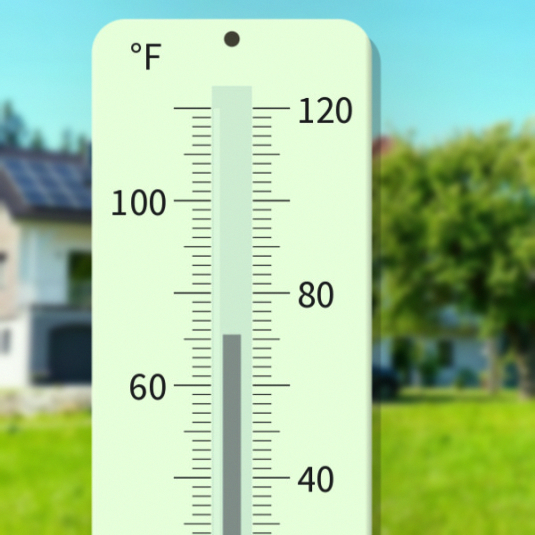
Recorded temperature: 71
